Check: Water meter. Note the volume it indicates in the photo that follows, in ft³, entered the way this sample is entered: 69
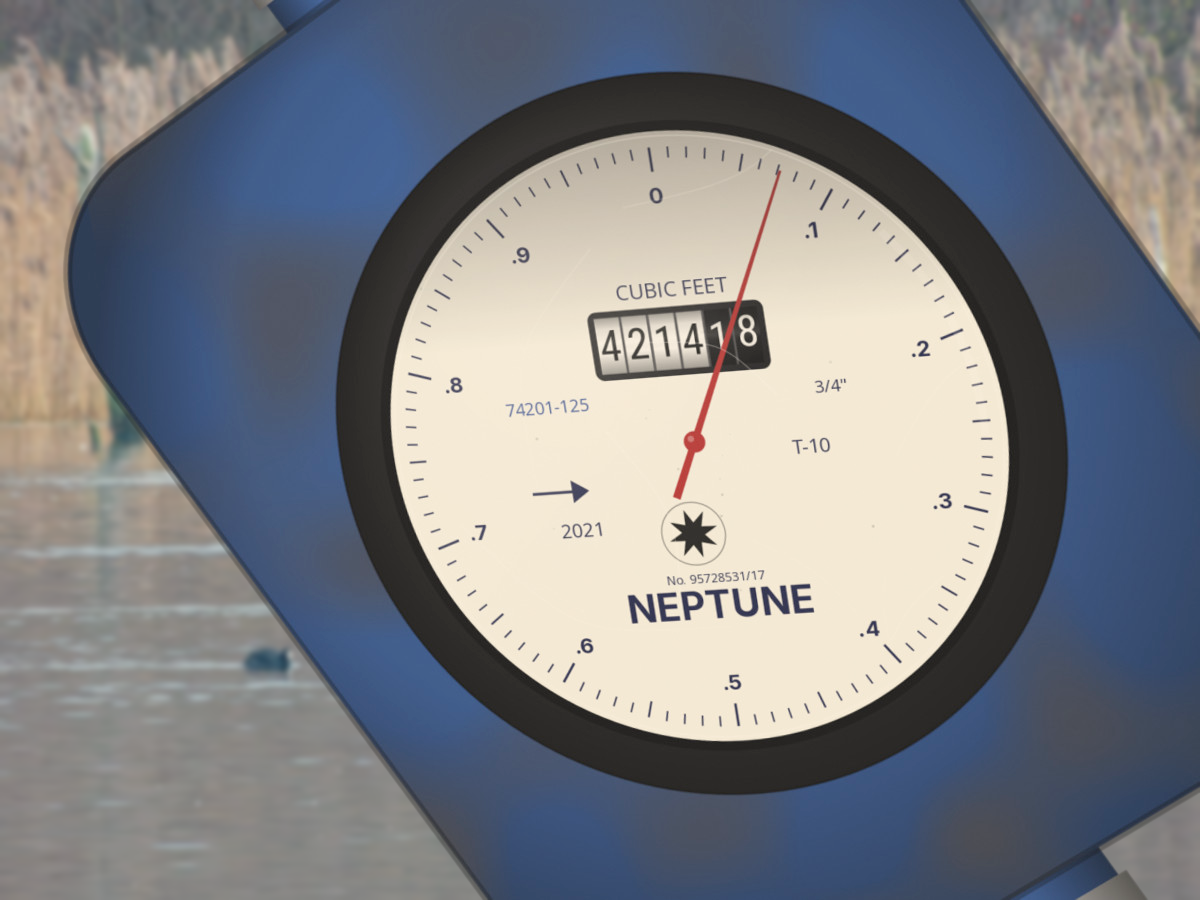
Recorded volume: 421418.07
